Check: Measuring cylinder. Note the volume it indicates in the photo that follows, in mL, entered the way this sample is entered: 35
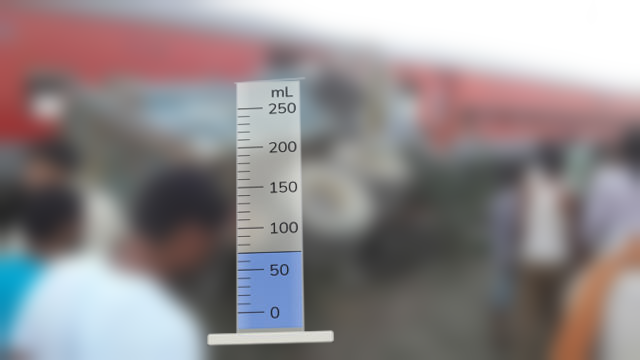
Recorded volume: 70
